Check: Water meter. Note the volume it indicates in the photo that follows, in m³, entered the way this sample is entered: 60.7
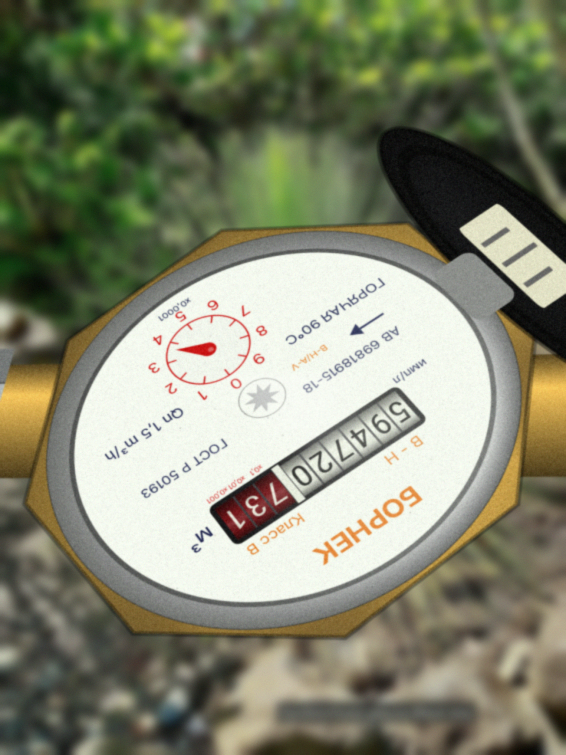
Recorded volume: 594720.7313
